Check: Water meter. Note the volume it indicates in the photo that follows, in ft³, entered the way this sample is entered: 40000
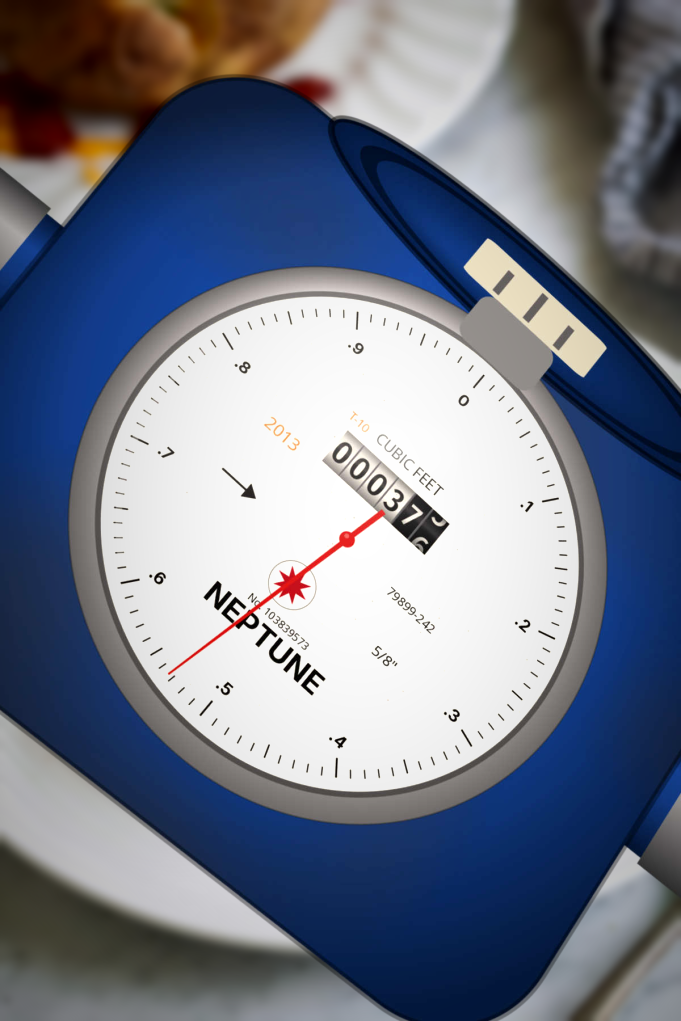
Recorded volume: 375.53
